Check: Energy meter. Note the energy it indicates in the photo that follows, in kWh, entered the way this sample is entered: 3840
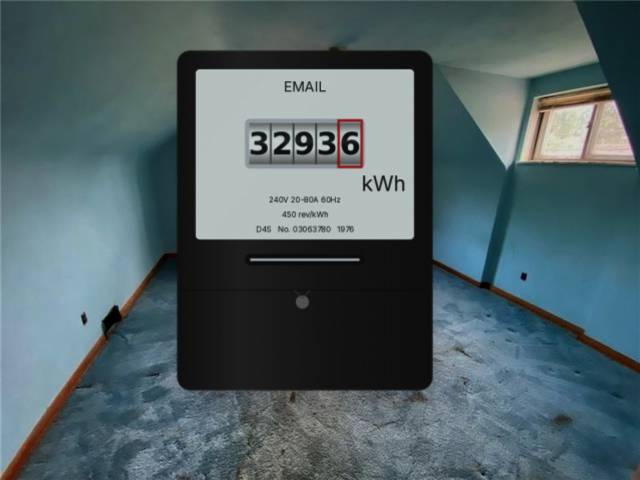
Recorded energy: 3293.6
